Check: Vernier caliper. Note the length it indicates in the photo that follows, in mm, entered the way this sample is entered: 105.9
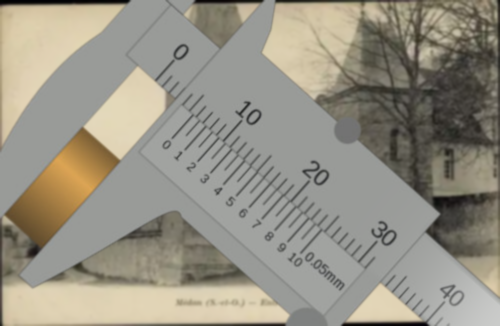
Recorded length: 5.6
